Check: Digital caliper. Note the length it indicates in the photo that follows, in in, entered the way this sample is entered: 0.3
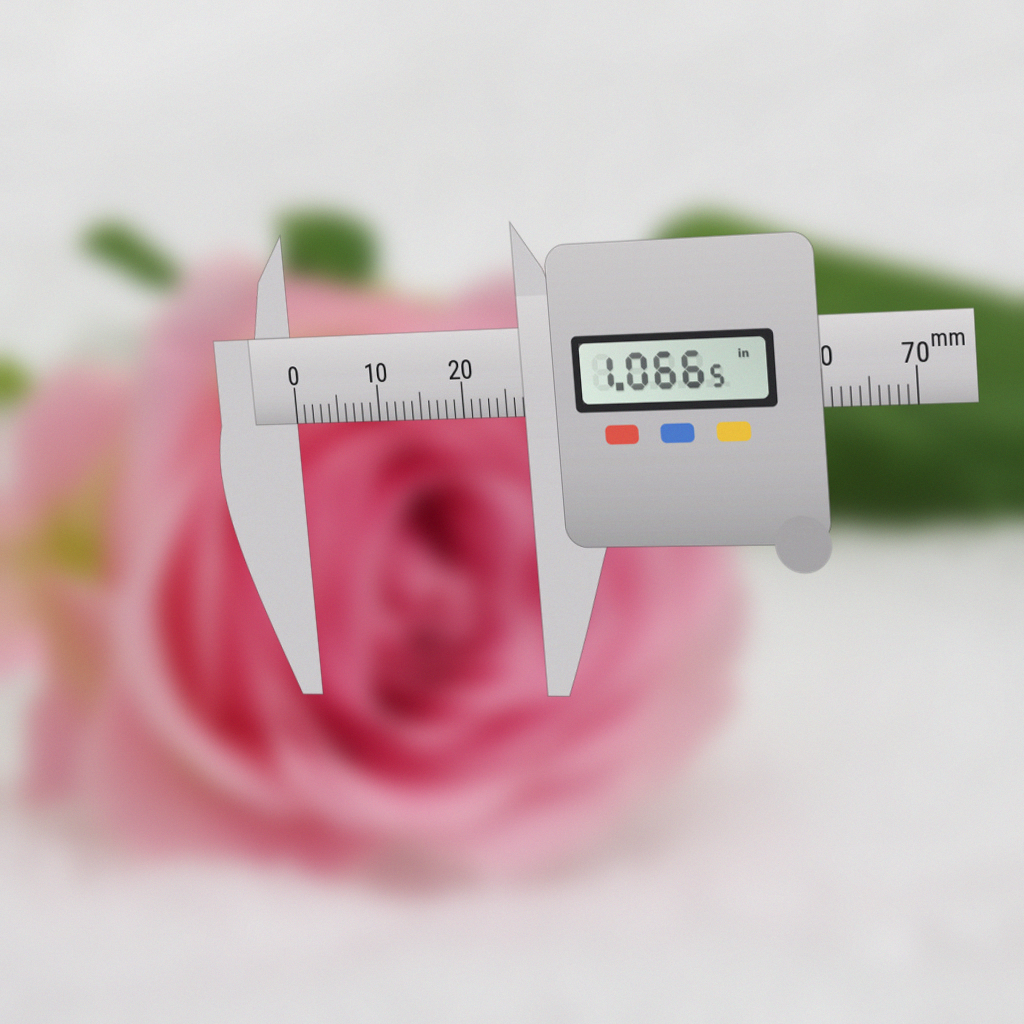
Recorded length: 1.0665
